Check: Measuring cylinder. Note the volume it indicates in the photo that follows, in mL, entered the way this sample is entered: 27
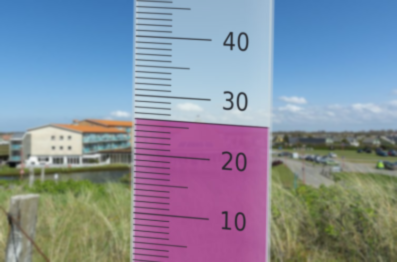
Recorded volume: 26
